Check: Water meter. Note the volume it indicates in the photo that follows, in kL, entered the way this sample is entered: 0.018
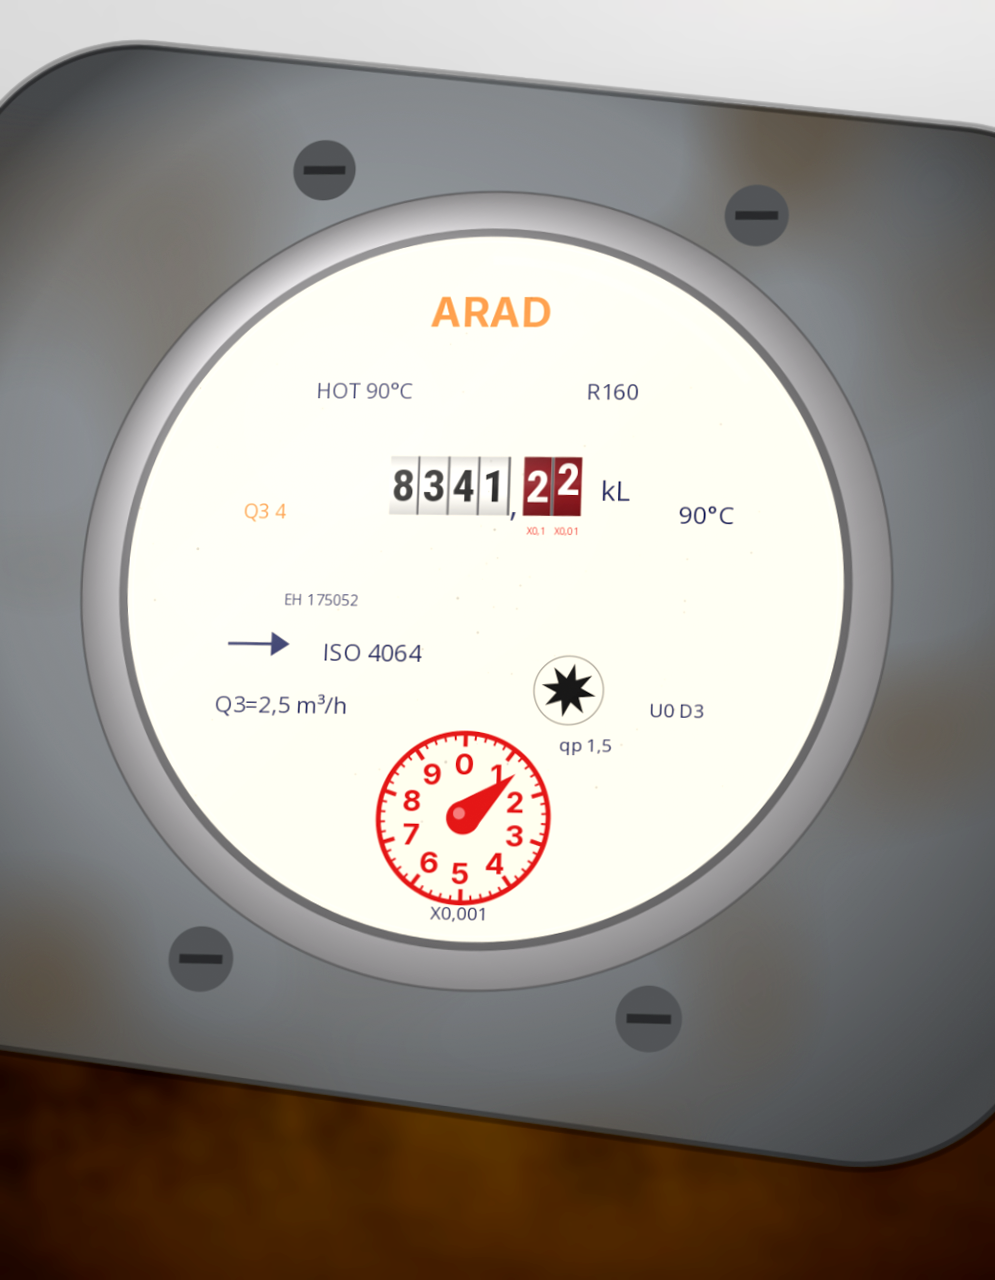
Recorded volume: 8341.221
